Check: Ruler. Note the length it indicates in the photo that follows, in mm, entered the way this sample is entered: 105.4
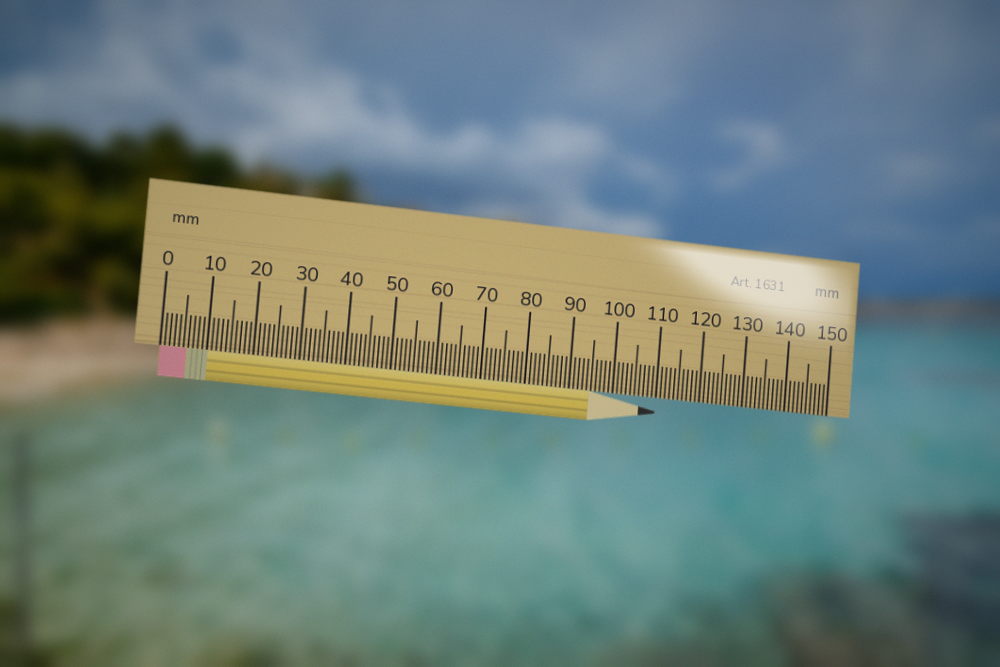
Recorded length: 110
